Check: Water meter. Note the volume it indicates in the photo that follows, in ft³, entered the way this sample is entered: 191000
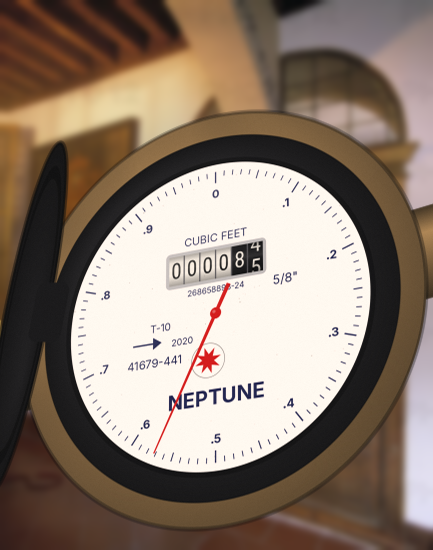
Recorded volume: 84.57
